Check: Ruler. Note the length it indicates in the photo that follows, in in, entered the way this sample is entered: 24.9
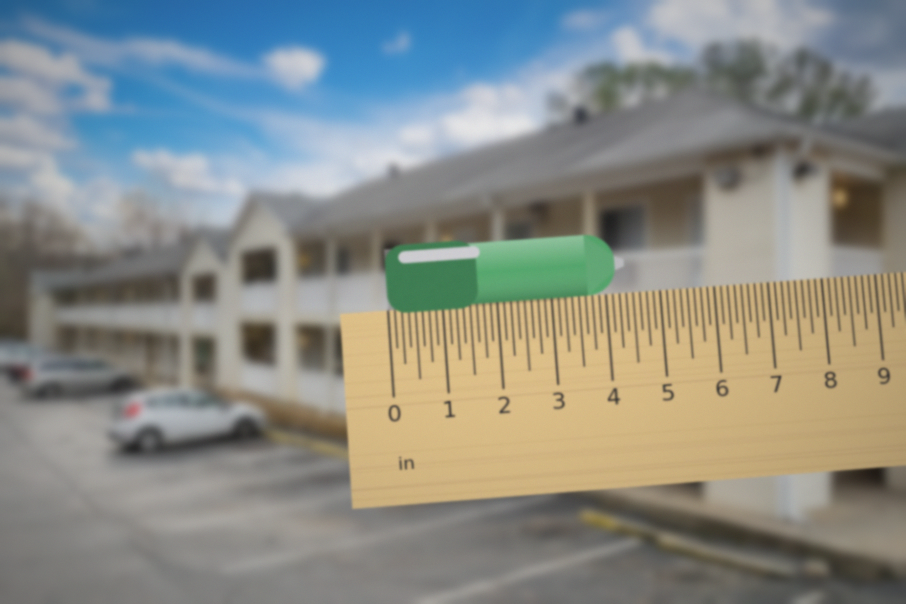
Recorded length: 4.375
